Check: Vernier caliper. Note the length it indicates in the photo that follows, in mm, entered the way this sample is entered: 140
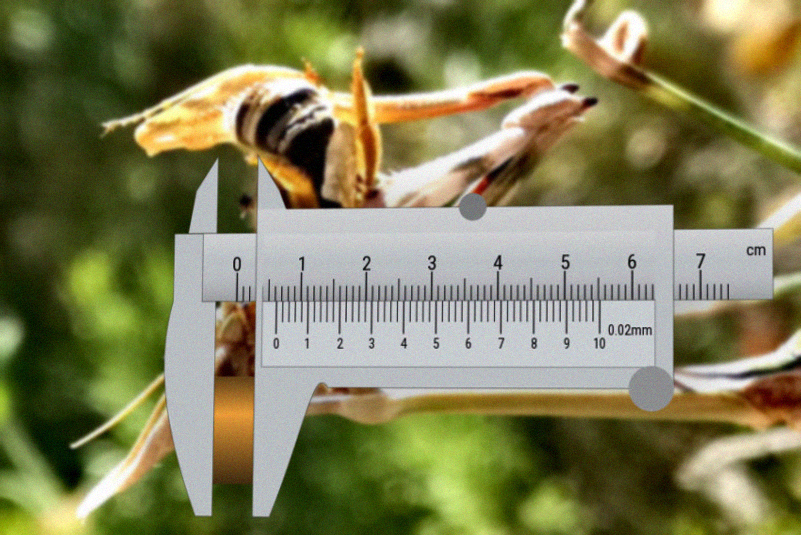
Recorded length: 6.2
